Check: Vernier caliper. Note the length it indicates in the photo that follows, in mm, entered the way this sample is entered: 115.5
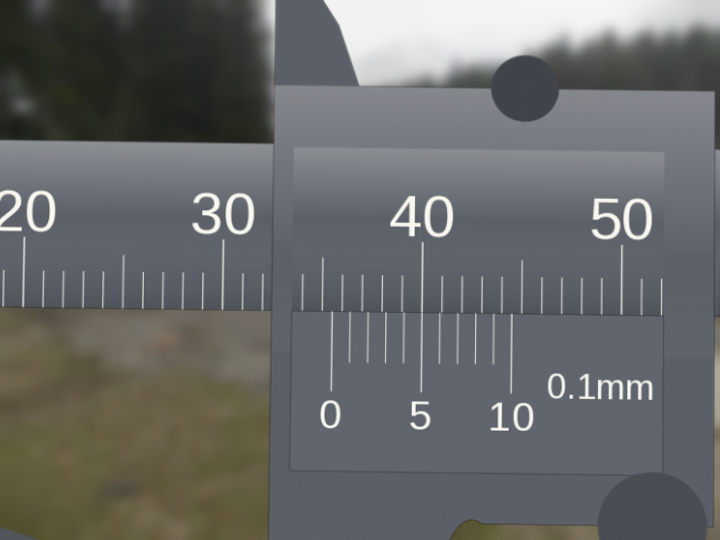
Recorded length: 35.5
